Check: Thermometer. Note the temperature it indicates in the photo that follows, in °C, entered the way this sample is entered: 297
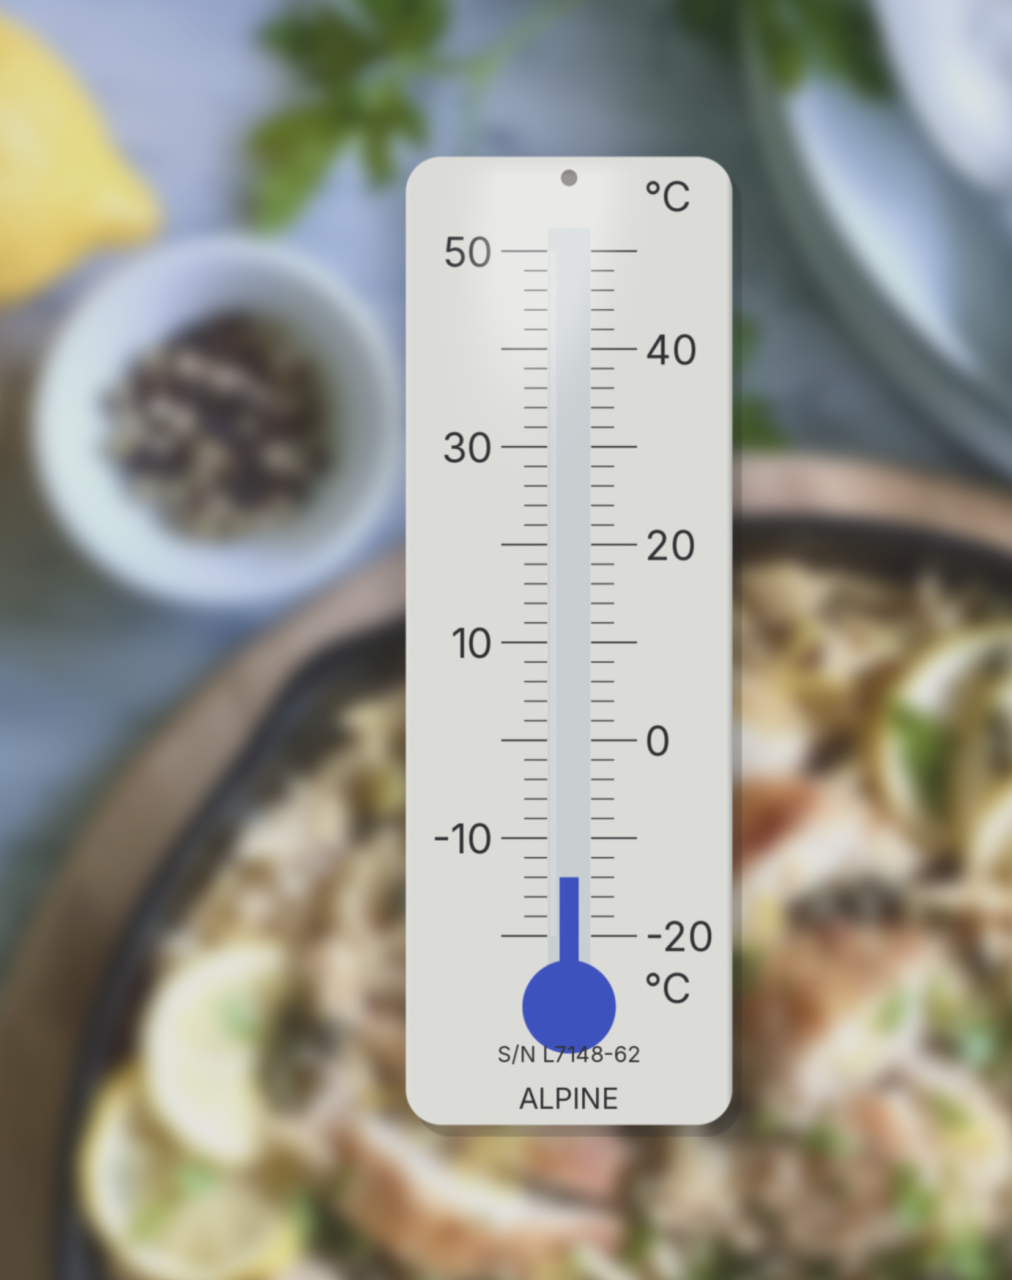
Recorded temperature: -14
